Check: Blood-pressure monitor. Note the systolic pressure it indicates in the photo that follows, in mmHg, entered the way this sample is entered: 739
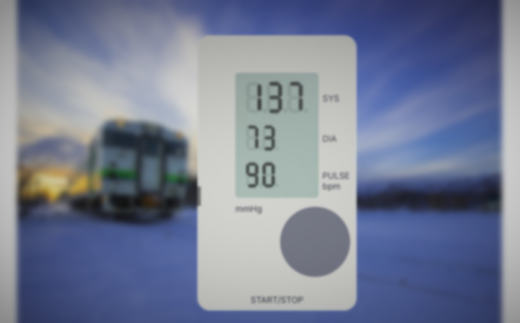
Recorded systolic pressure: 137
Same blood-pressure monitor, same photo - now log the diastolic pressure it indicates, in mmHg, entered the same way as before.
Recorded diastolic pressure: 73
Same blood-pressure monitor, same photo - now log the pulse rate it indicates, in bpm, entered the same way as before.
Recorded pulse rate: 90
